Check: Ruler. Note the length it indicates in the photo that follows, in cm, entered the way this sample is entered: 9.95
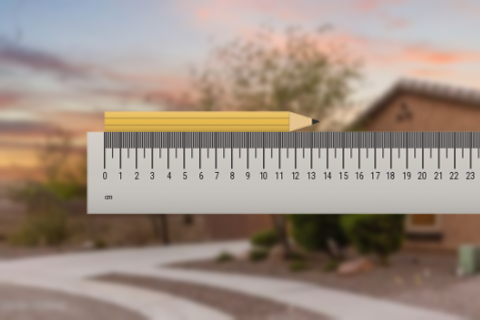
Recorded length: 13.5
